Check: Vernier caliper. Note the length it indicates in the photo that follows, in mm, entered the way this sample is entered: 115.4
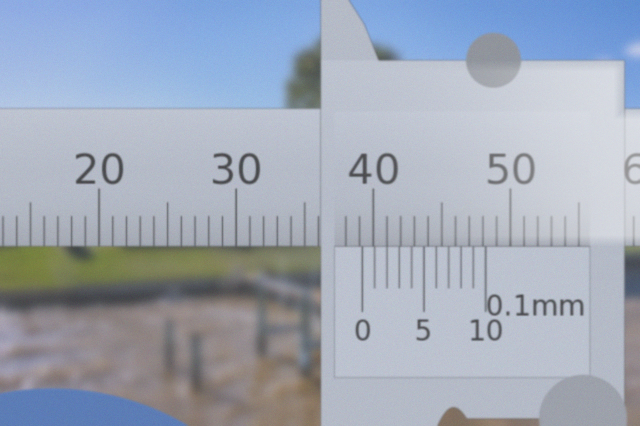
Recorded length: 39.2
